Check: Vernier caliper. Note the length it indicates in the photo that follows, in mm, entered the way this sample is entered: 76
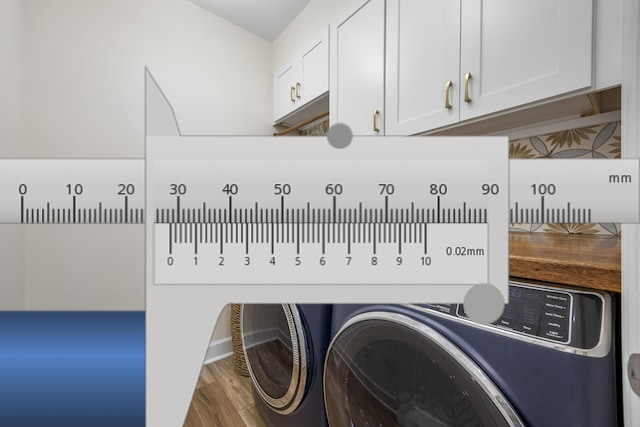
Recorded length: 28.5
